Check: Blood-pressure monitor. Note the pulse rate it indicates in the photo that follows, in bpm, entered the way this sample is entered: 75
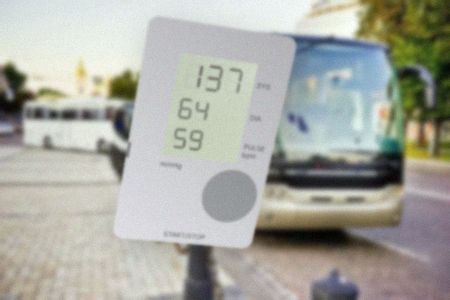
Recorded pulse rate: 59
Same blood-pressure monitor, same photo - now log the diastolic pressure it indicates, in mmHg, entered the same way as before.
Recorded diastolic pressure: 64
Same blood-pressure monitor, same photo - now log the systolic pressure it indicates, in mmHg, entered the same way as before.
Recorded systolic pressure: 137
